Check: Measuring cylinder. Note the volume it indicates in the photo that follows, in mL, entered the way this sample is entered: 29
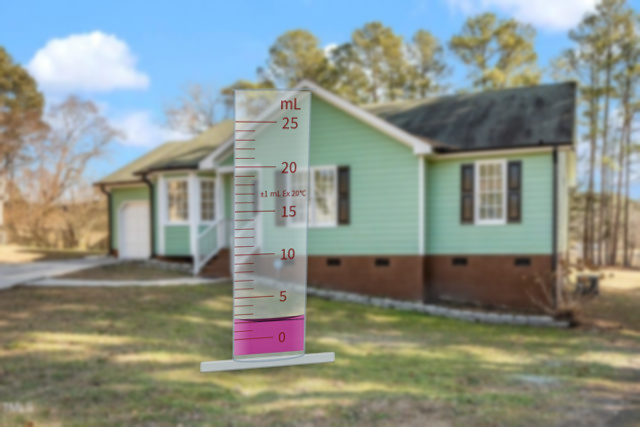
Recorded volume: 2
